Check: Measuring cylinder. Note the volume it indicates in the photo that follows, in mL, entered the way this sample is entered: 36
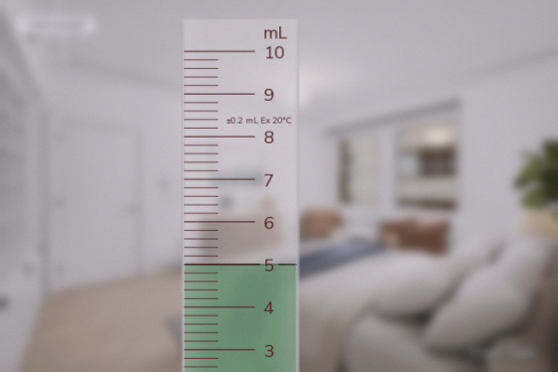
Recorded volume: 5
